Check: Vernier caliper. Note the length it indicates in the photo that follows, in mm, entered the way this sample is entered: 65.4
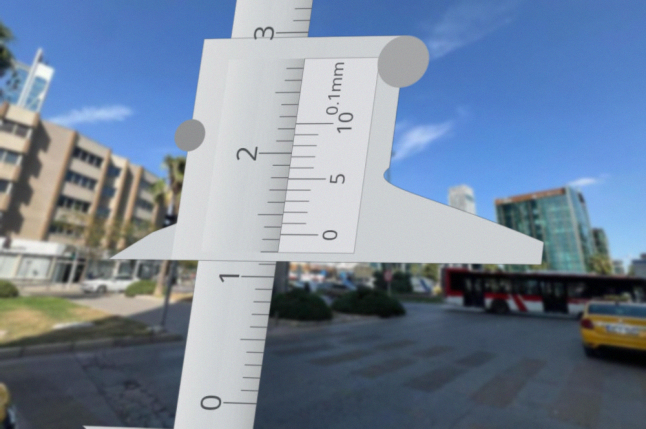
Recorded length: 13.4
